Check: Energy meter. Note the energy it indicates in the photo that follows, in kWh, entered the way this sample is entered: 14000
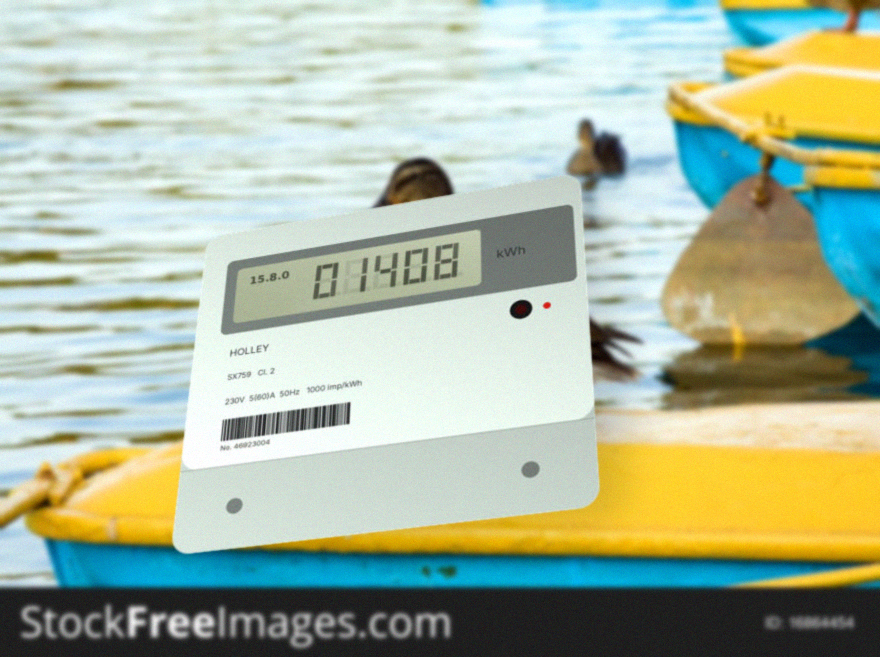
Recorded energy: 1408
